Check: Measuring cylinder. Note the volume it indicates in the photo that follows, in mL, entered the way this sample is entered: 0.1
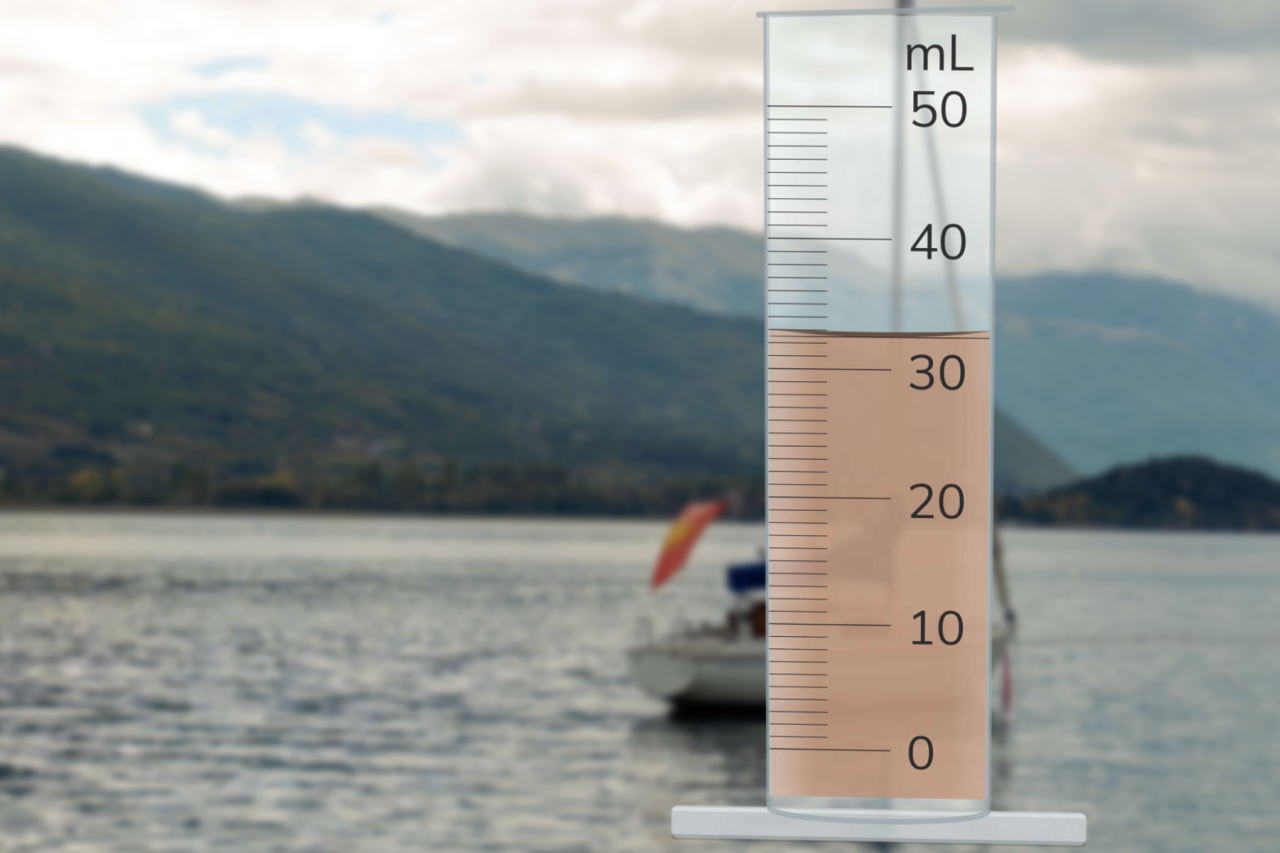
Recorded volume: 32.5
